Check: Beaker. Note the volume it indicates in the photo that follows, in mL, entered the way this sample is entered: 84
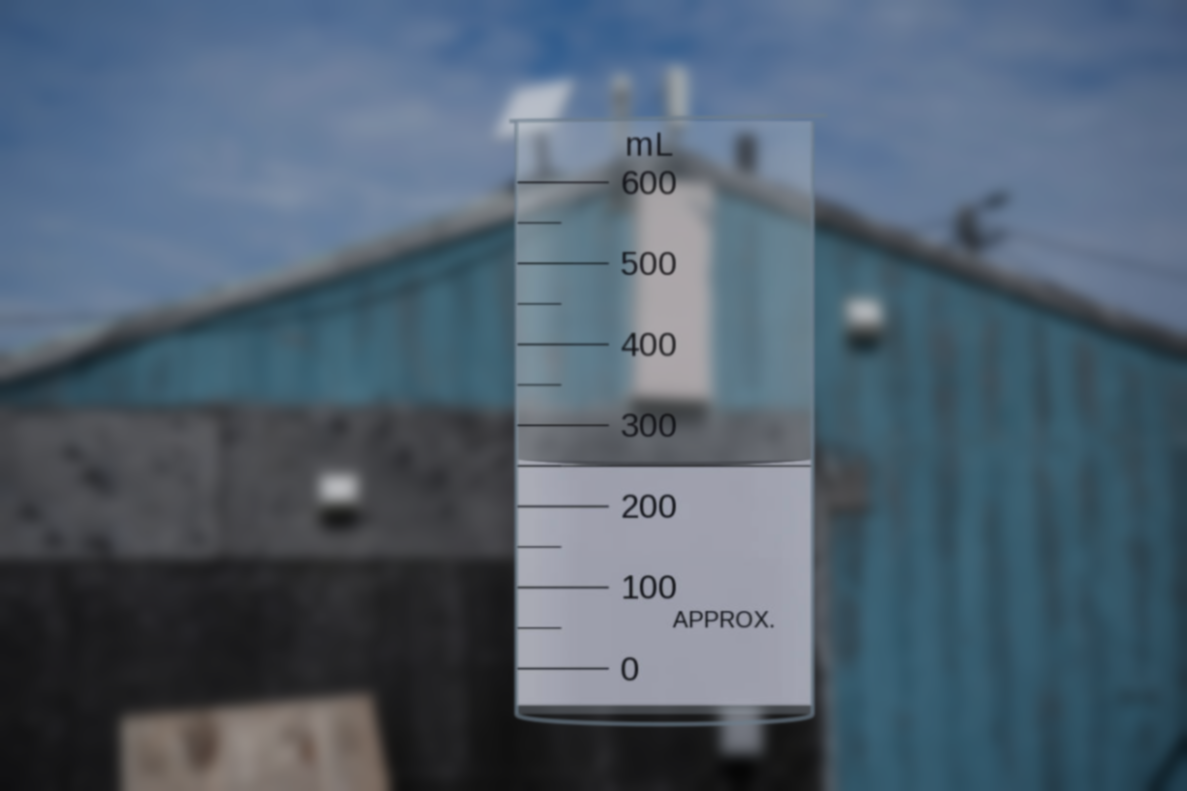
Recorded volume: 250
